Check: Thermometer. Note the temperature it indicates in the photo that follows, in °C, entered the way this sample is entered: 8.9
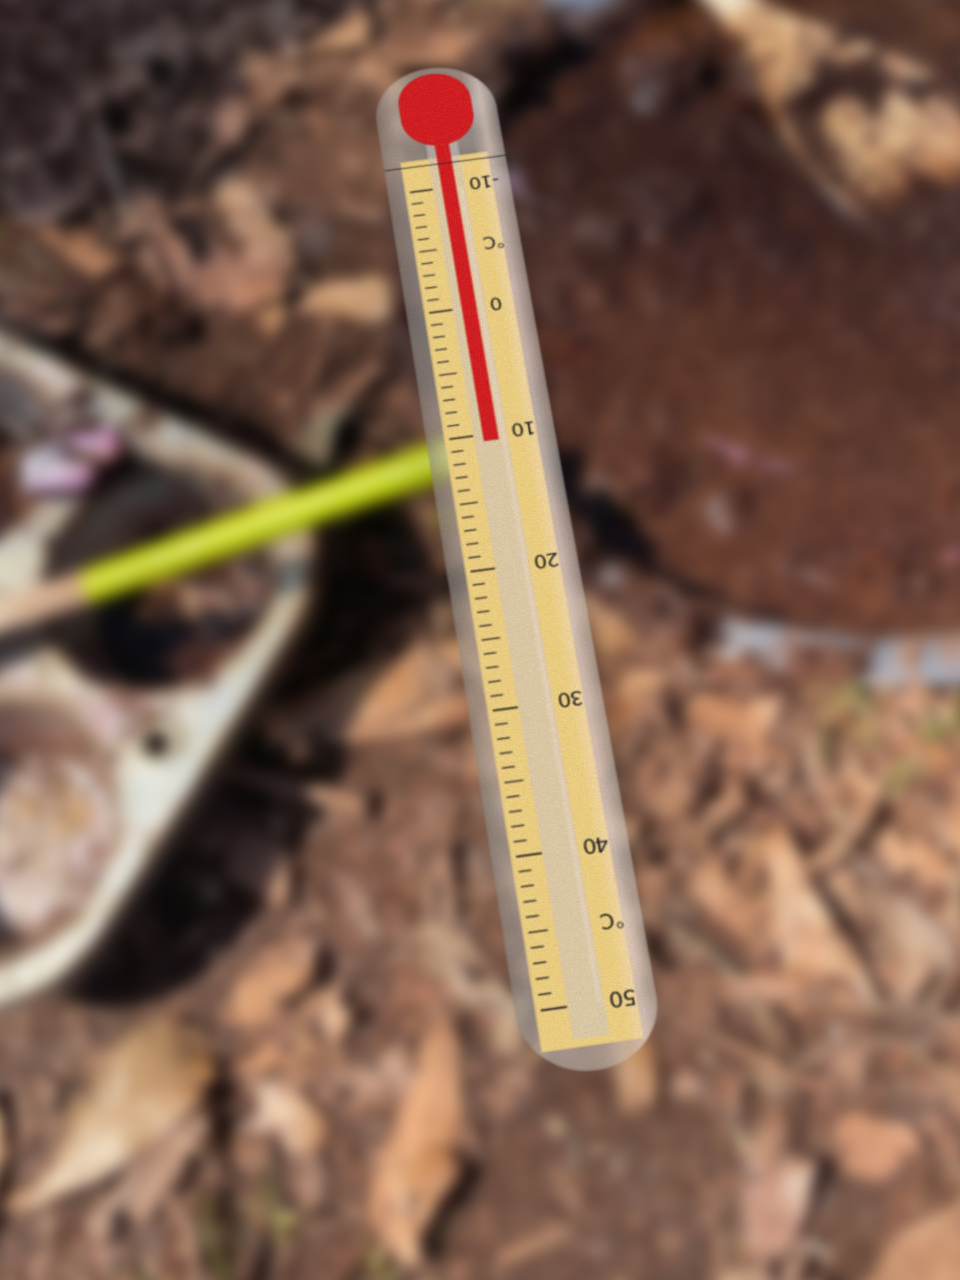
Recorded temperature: 10.5
